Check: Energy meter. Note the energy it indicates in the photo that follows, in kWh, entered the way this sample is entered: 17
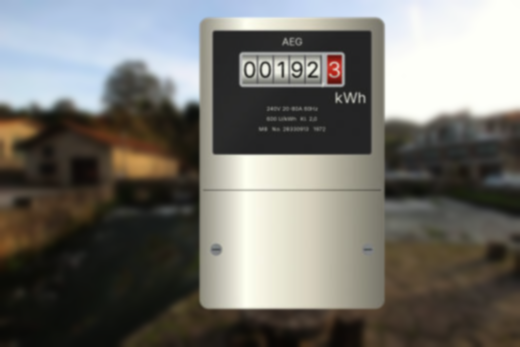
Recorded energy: 192.3
